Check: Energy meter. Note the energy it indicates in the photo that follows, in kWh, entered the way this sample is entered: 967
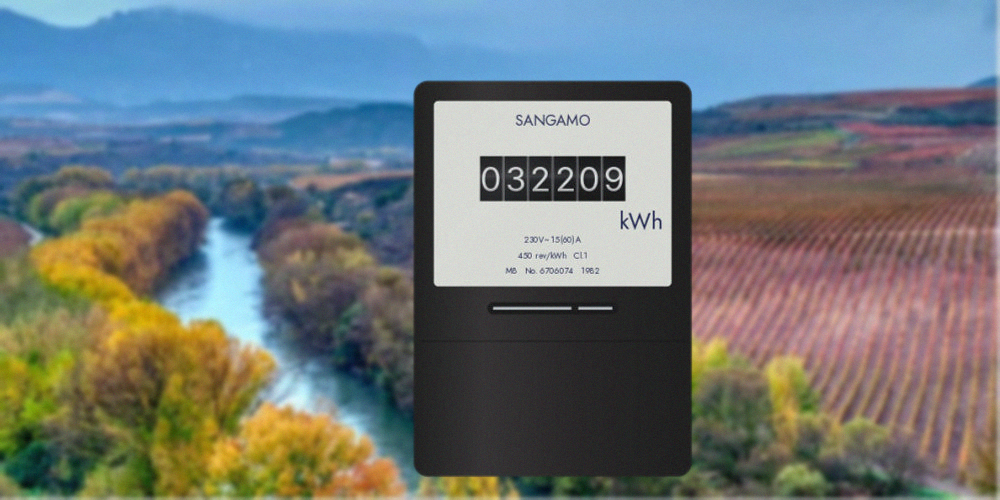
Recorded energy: 32209
